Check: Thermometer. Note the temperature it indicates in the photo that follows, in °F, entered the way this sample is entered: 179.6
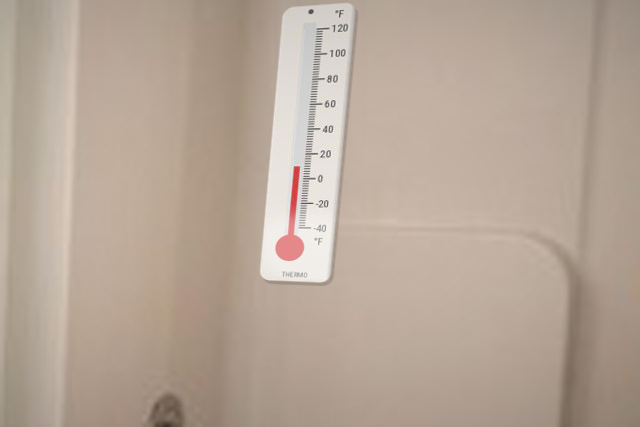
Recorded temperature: 10
